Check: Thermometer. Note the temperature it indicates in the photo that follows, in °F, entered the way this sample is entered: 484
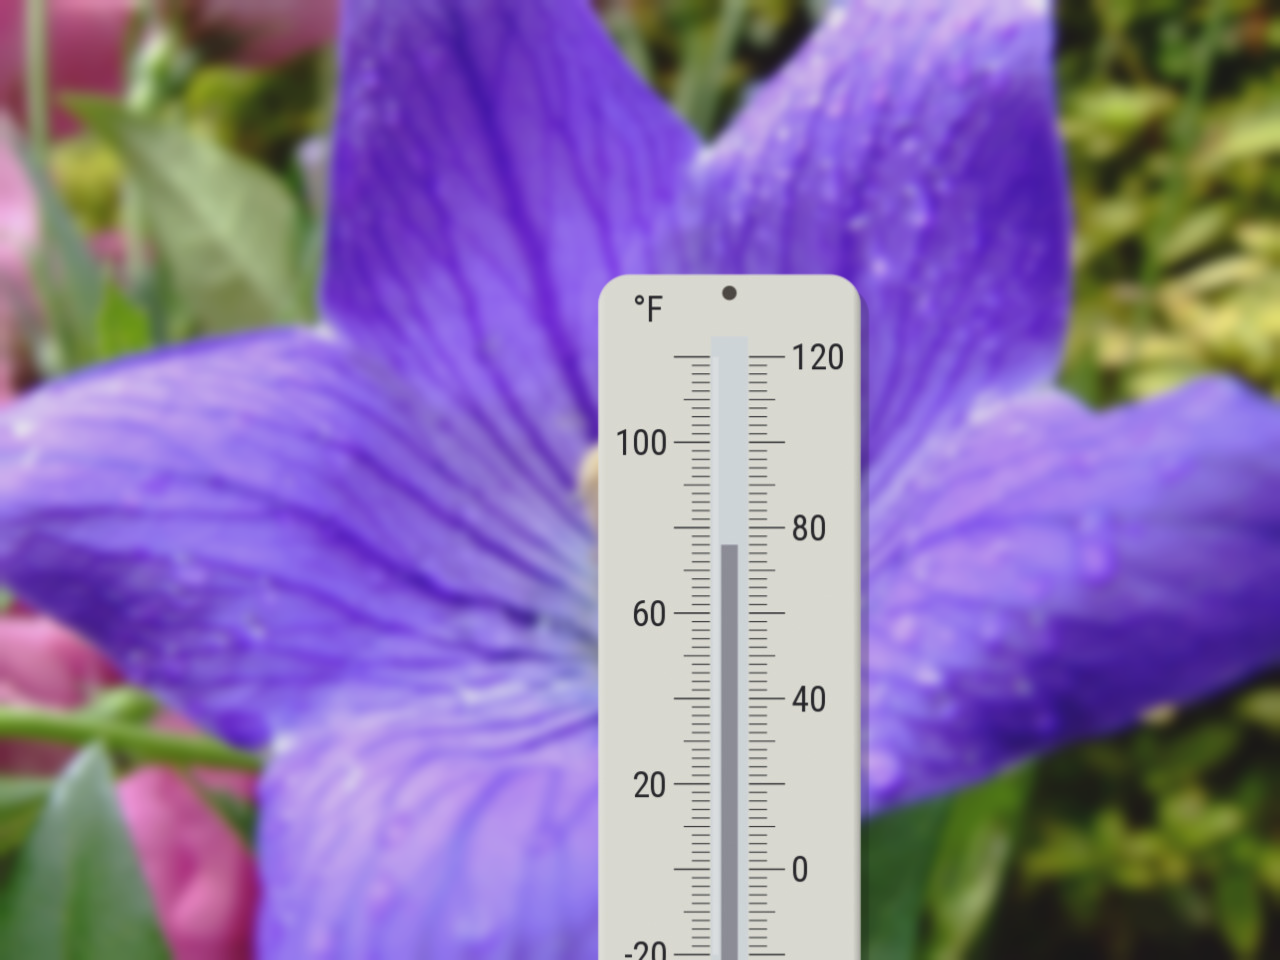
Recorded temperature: 76
